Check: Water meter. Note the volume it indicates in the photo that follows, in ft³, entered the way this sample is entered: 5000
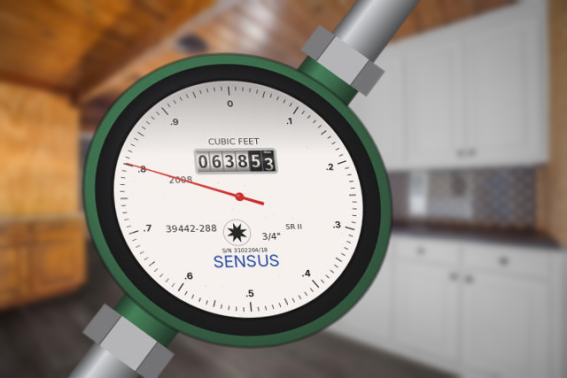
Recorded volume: 63852.80
